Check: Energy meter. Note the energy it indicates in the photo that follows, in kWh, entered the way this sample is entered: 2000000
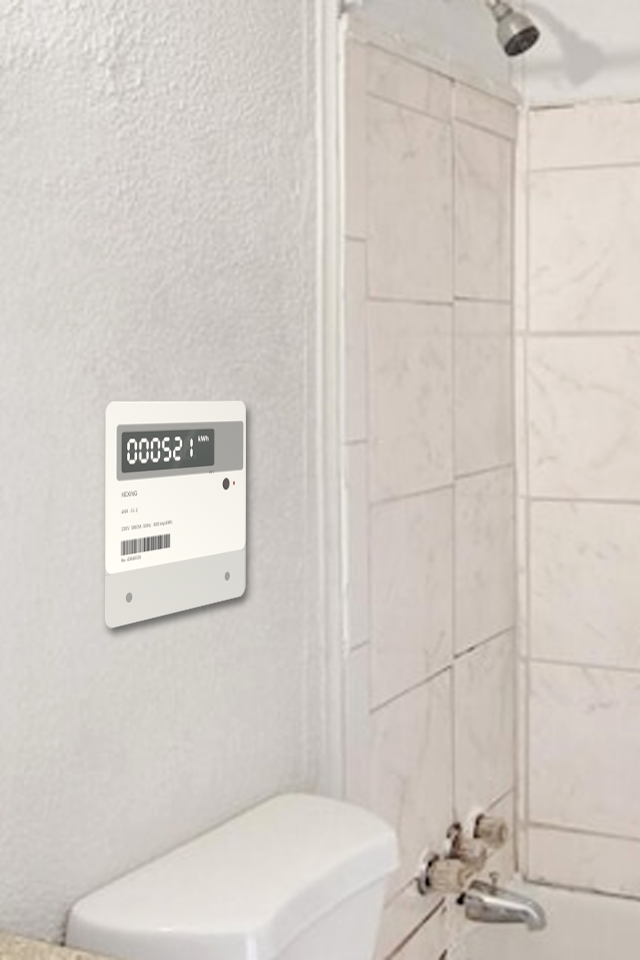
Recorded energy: 521
